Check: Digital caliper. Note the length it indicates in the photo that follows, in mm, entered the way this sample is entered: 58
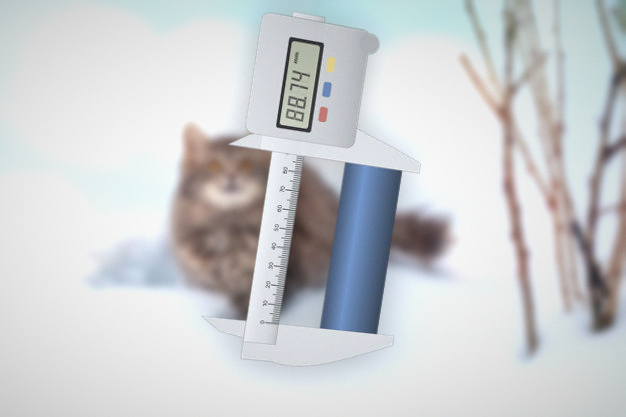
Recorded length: 88.74
